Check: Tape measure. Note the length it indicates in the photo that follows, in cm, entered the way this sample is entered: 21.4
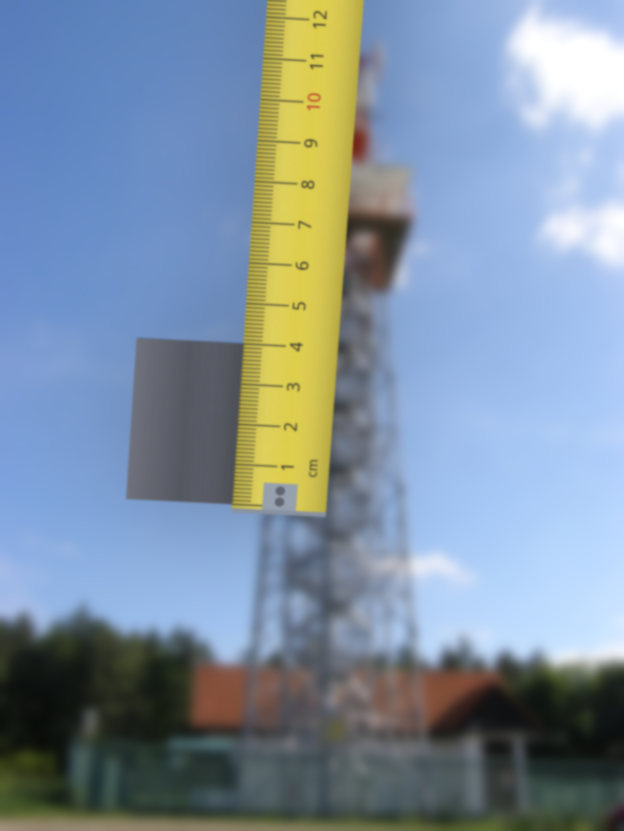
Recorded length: 4
